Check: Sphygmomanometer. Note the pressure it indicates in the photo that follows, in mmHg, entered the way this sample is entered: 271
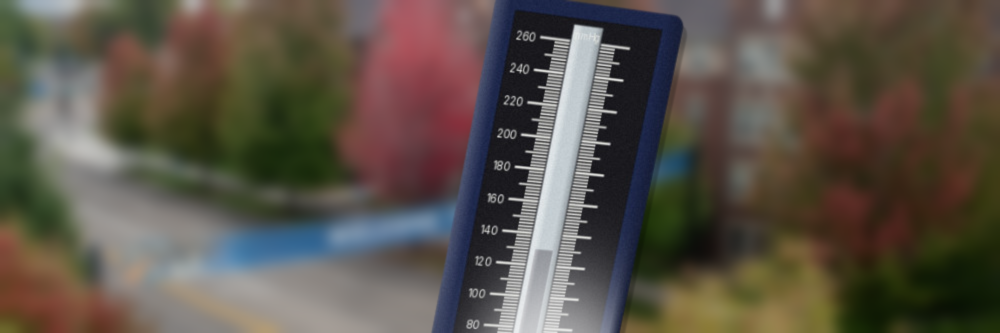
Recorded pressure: 130
